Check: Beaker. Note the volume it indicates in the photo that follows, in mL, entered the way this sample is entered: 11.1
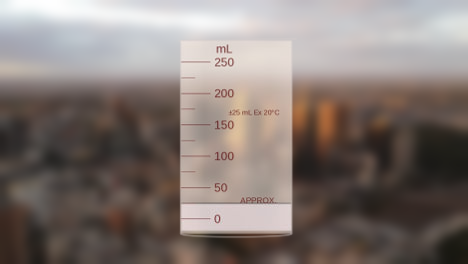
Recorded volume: 25
